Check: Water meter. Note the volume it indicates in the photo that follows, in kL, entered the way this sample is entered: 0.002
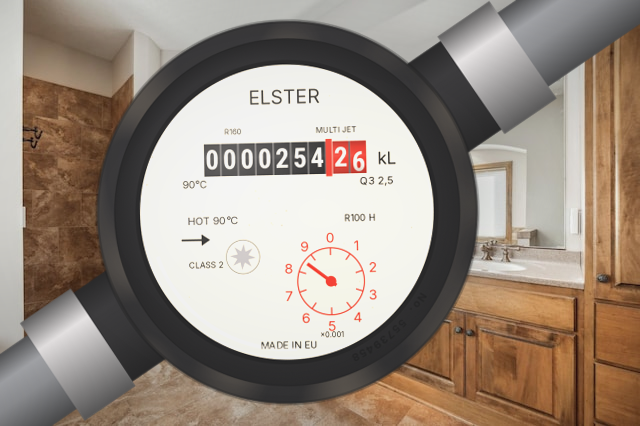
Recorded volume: 254.258
